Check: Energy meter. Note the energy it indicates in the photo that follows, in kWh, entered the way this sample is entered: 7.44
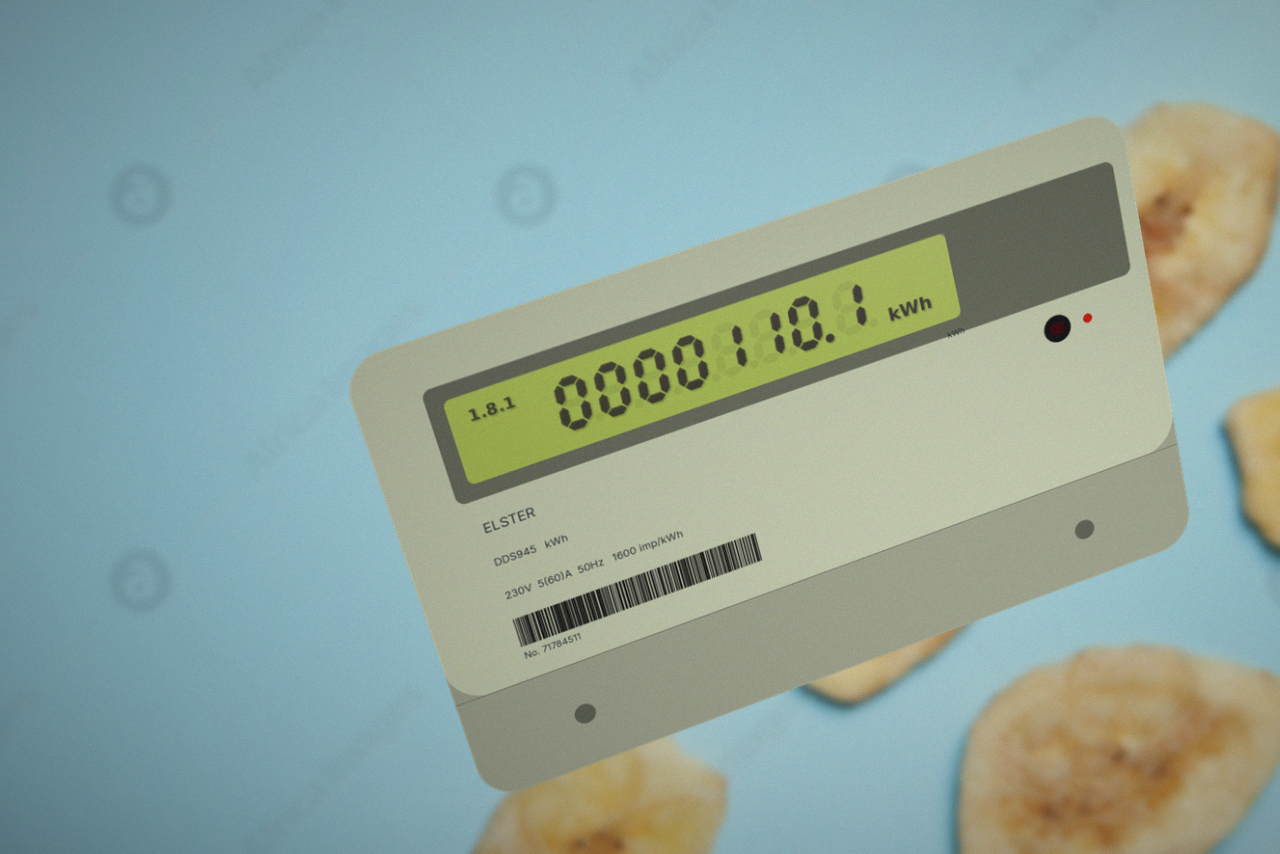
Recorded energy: 110.1
